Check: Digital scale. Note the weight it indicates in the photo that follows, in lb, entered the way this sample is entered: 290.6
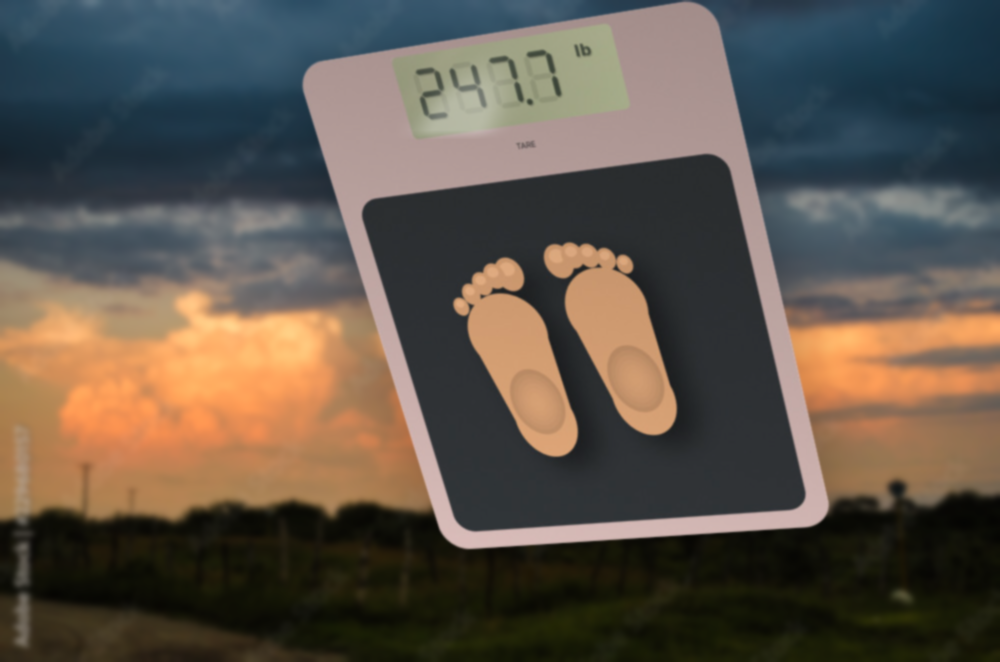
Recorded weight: 247.7
